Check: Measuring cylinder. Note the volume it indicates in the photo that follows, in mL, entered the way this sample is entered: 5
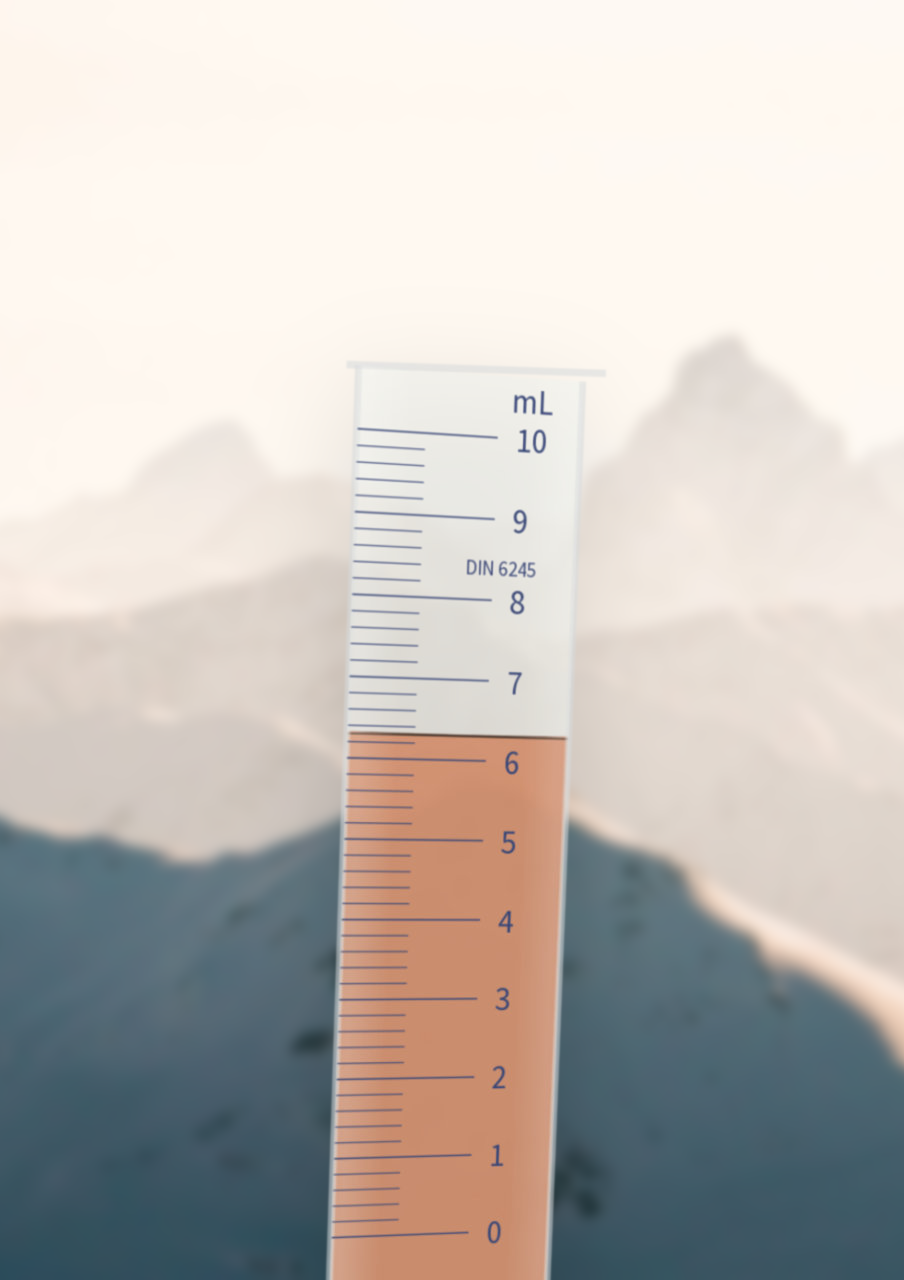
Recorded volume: 6.3
